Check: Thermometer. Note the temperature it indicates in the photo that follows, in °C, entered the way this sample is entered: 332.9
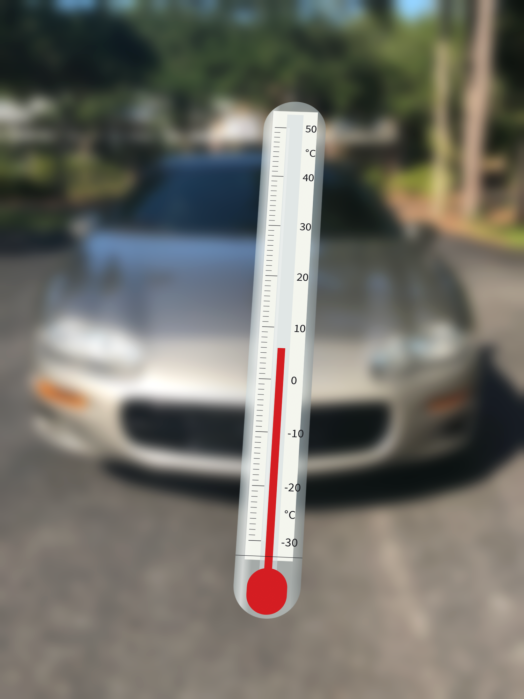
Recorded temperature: 6
